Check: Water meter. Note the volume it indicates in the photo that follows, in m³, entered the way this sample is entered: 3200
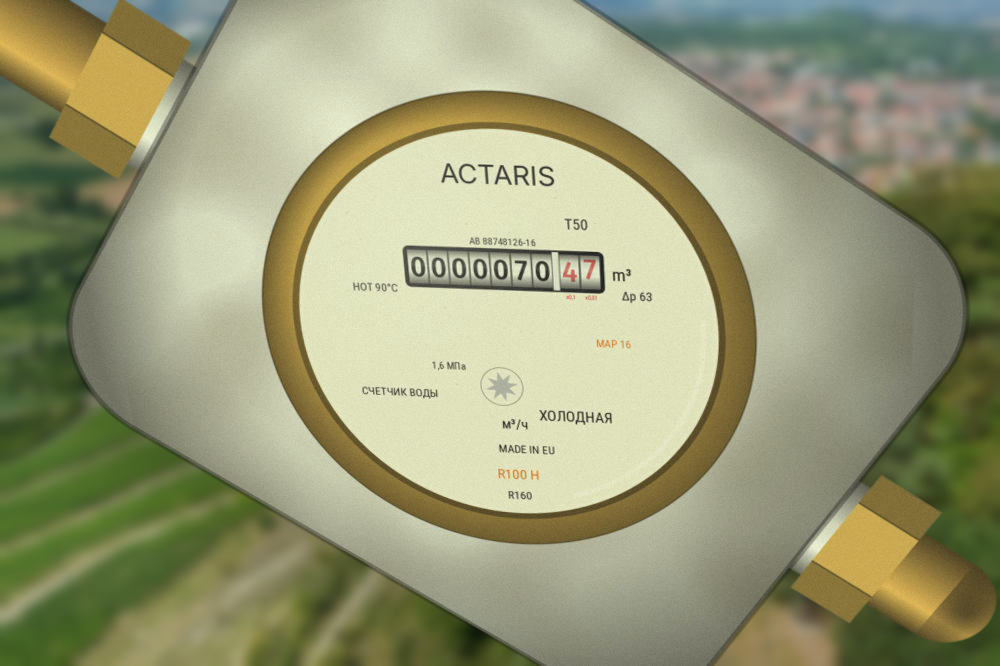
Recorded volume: 70.47
